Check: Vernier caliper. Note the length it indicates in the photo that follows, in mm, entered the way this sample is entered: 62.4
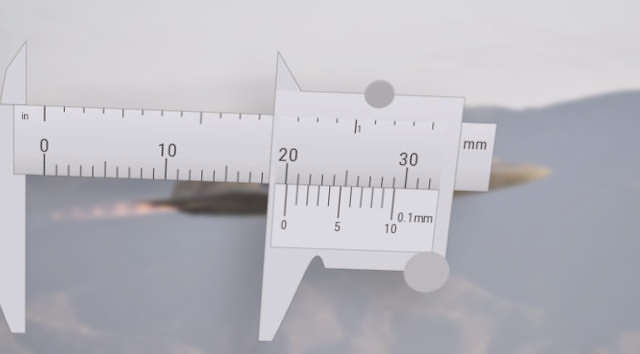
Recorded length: 20.1
